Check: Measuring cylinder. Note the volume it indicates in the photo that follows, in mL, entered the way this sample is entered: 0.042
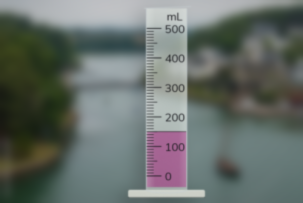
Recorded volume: 150
